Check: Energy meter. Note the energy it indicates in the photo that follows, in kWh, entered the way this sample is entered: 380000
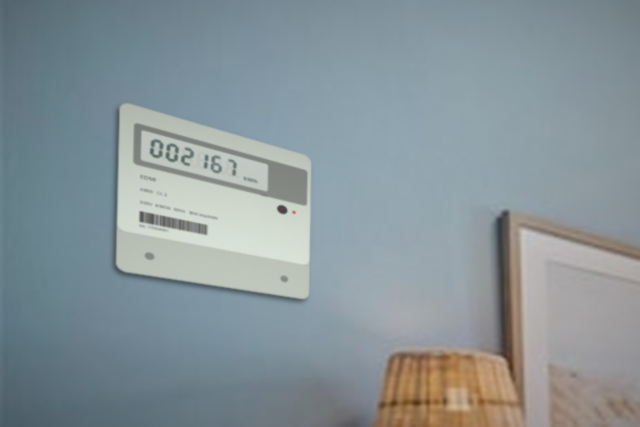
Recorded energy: 2167
